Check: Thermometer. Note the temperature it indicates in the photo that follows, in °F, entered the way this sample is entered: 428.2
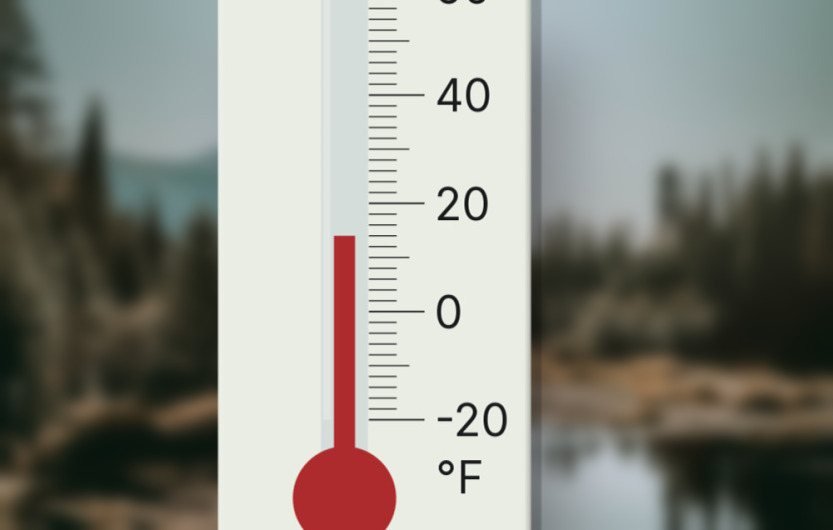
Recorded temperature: 14
